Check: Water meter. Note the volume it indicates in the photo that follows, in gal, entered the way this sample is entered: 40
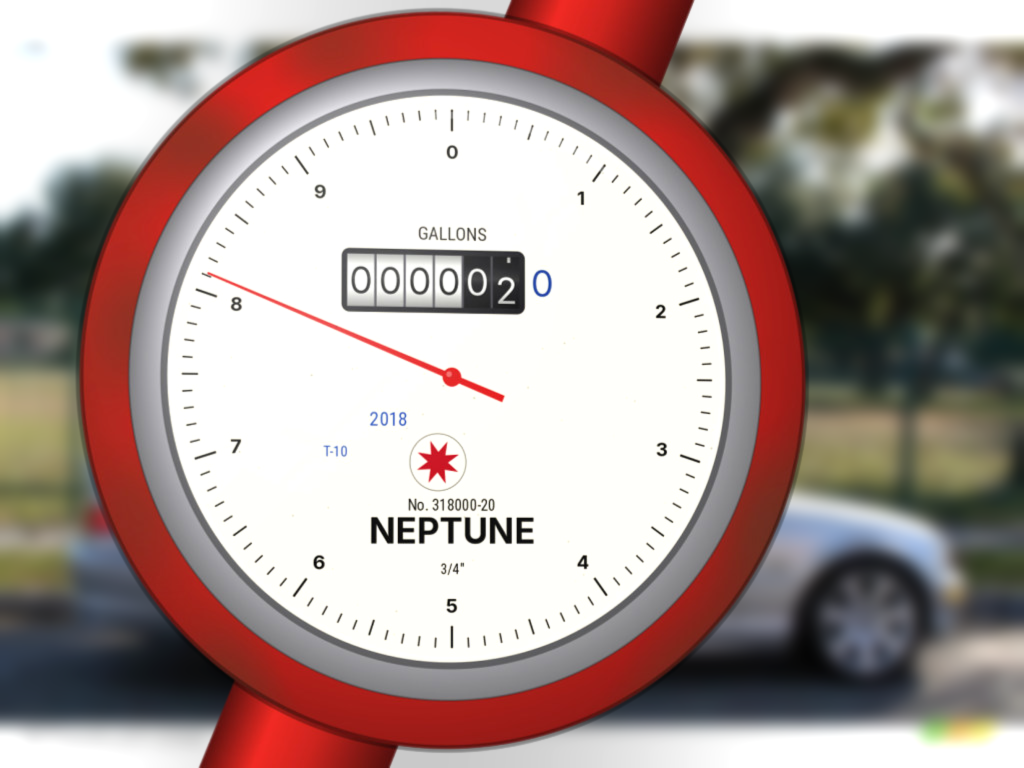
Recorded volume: 18.1
